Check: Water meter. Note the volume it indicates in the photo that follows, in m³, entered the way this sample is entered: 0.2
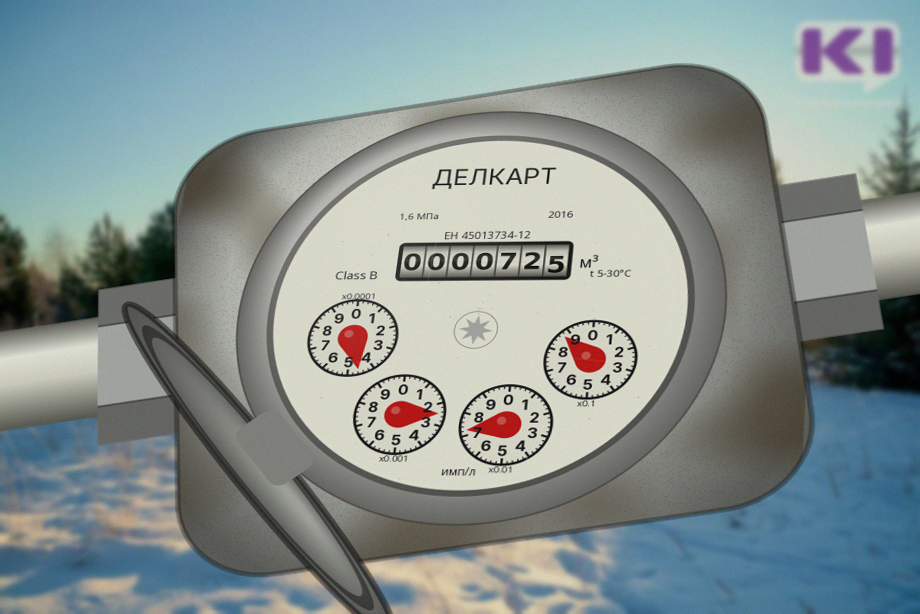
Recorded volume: 724.8724
